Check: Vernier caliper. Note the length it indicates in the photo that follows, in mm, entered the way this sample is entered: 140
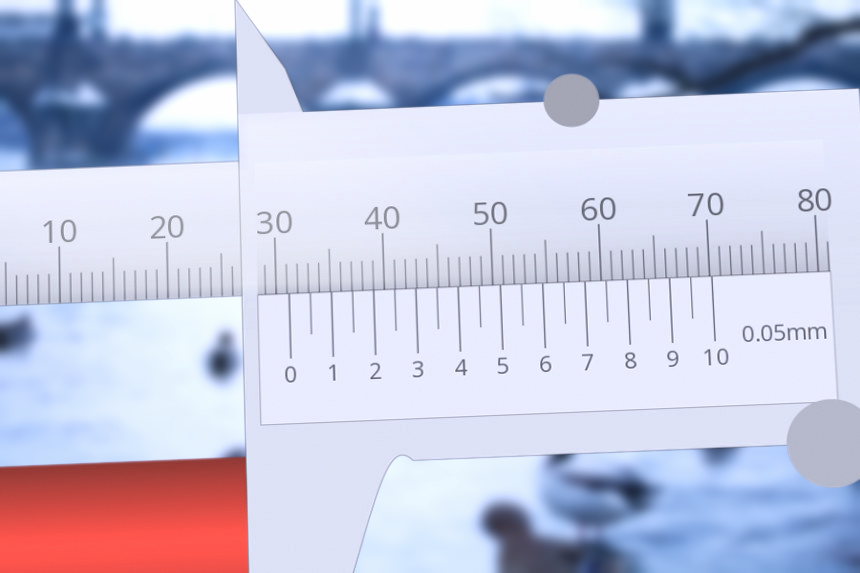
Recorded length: 31.2
